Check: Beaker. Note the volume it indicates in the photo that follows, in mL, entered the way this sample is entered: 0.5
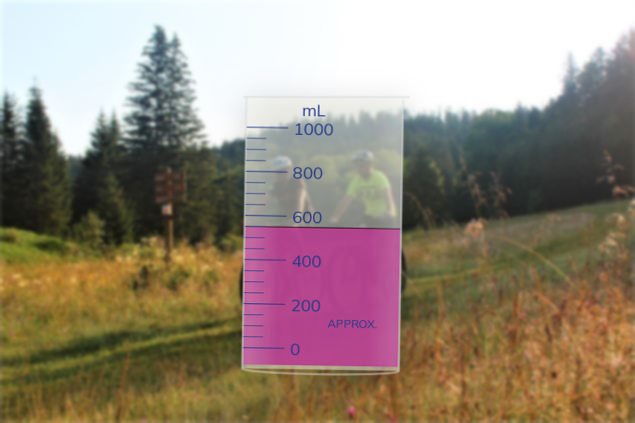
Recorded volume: 550
